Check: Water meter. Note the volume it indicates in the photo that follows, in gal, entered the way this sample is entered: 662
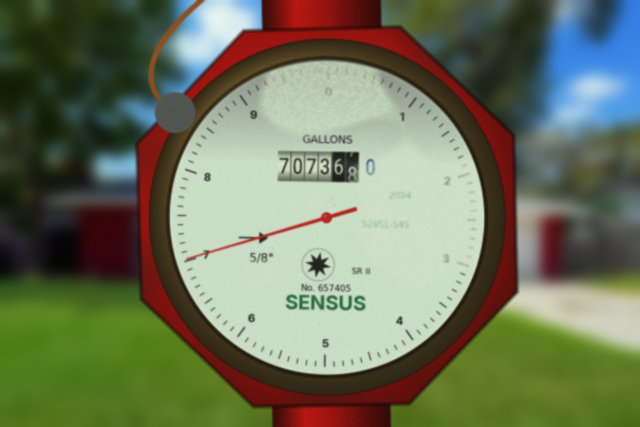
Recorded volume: 7073677.0
